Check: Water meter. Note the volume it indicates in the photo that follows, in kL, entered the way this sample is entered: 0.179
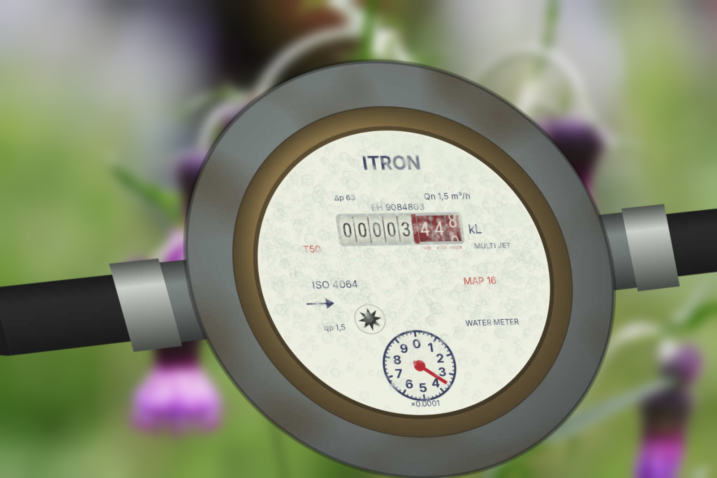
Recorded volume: 3.4483
